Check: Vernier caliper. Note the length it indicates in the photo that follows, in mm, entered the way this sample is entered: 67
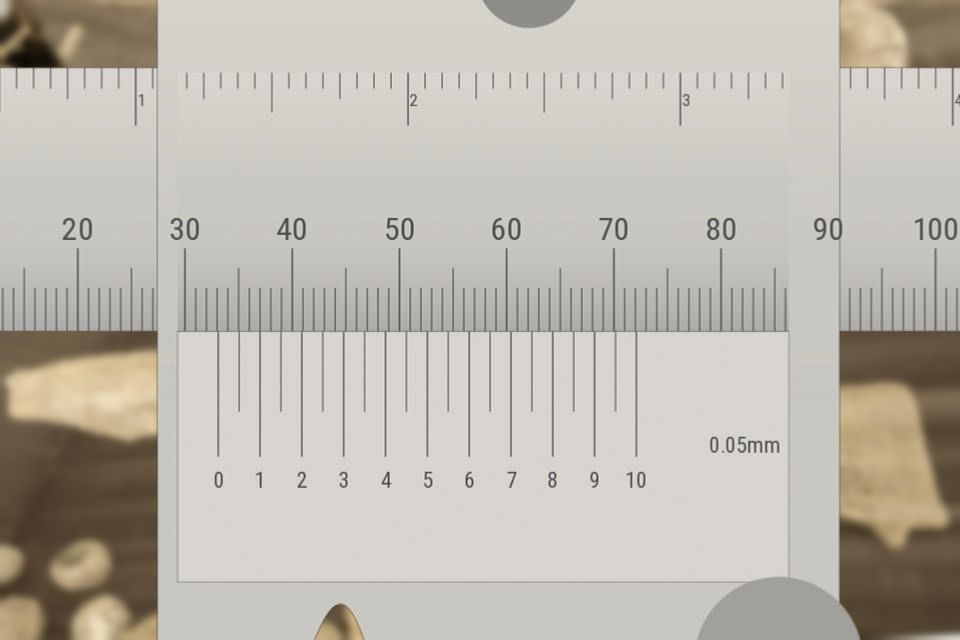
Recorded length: 33.1
